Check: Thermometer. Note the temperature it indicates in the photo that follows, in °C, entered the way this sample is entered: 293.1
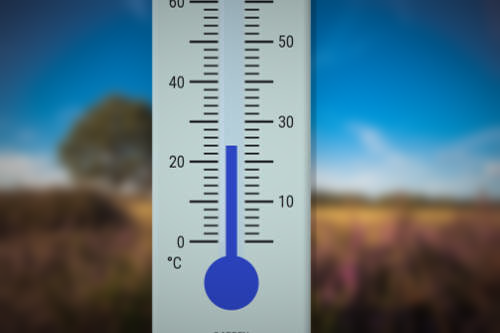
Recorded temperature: 24
